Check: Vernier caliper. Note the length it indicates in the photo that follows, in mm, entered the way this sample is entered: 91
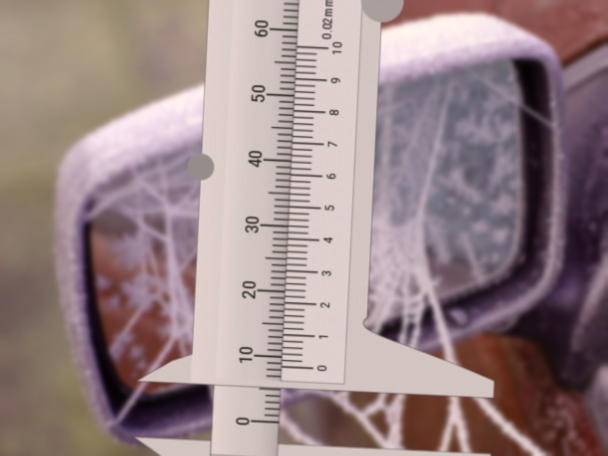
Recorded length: 8.5
